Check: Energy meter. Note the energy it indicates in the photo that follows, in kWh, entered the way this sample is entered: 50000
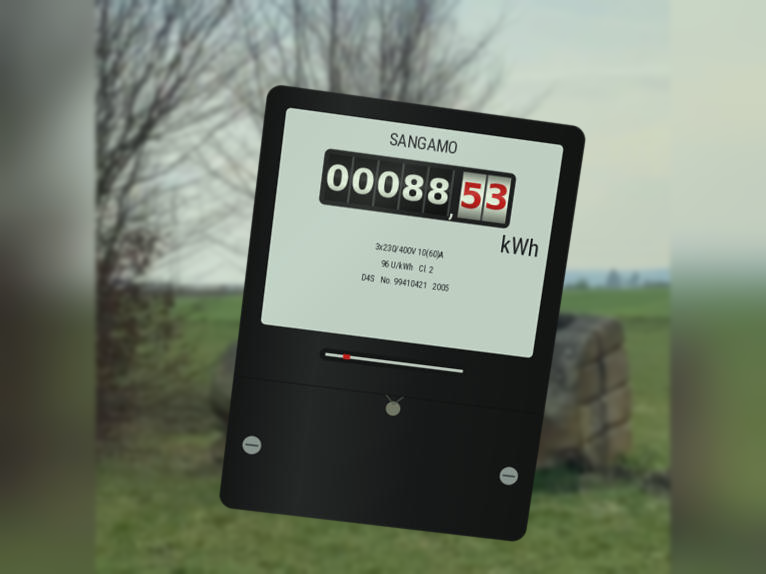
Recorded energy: 88.53
